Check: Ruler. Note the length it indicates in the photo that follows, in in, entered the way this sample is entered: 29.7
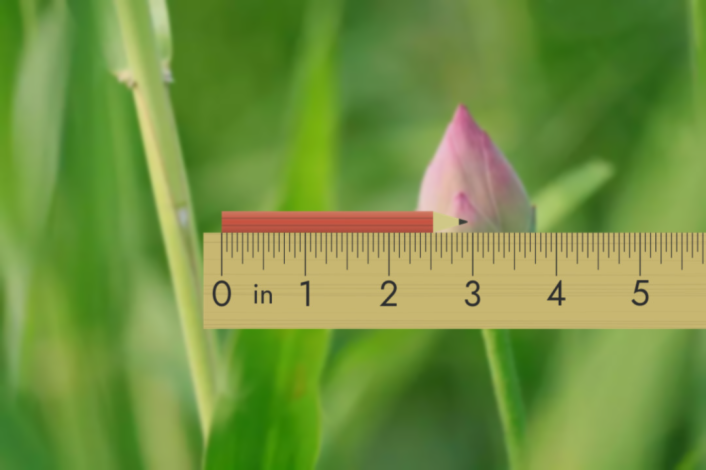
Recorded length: 2.9375
